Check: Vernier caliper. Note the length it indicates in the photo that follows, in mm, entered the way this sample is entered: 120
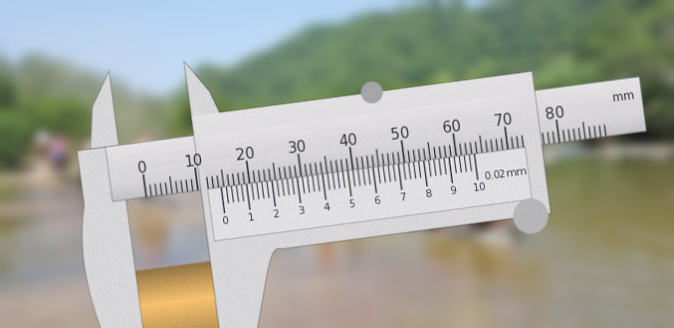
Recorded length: 14.5
